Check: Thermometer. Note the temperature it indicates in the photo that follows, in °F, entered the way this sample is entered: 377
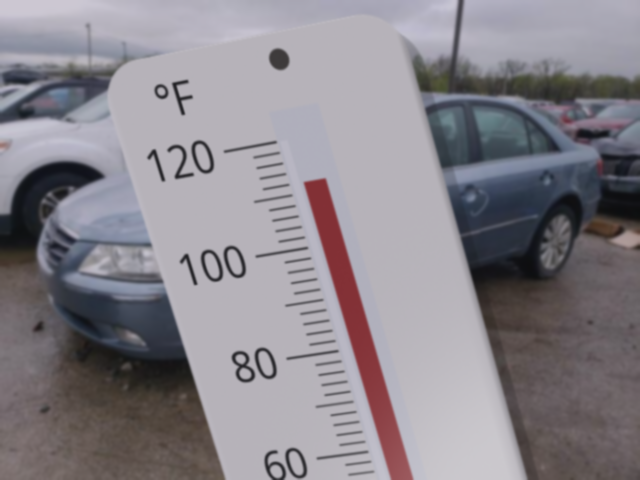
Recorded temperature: 112
